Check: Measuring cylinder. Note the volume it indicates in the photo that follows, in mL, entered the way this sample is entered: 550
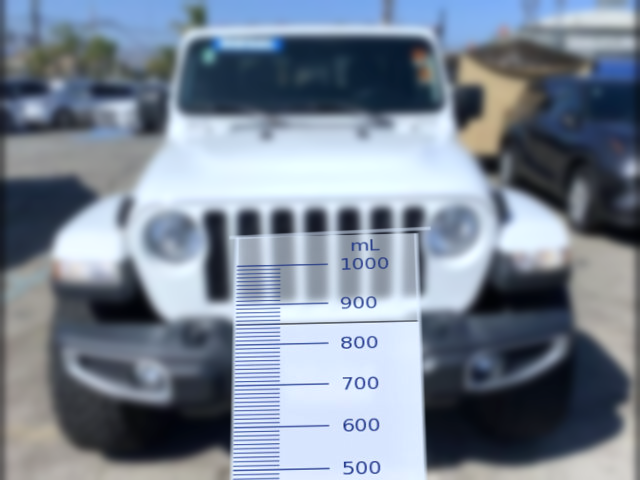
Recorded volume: 850
